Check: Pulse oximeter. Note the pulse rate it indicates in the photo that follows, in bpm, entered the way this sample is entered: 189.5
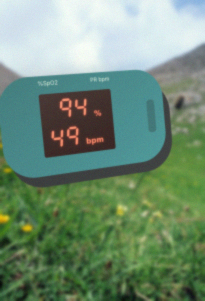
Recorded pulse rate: 49
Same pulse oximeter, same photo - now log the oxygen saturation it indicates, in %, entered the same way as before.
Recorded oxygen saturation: 94
